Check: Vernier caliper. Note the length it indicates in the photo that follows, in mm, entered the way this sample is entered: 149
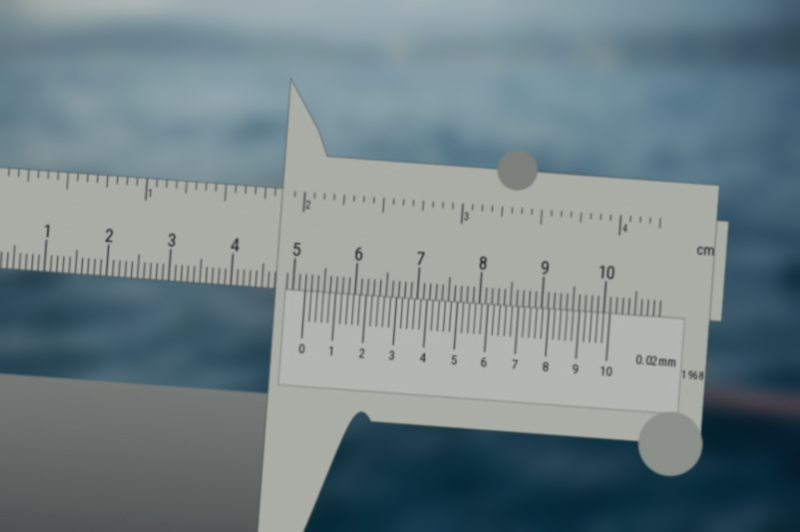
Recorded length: 52.0
